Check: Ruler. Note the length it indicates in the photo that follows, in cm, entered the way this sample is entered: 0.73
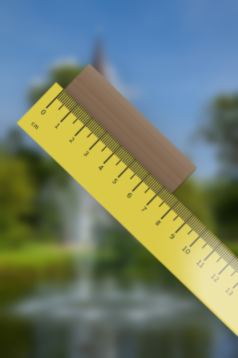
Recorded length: 7.5
